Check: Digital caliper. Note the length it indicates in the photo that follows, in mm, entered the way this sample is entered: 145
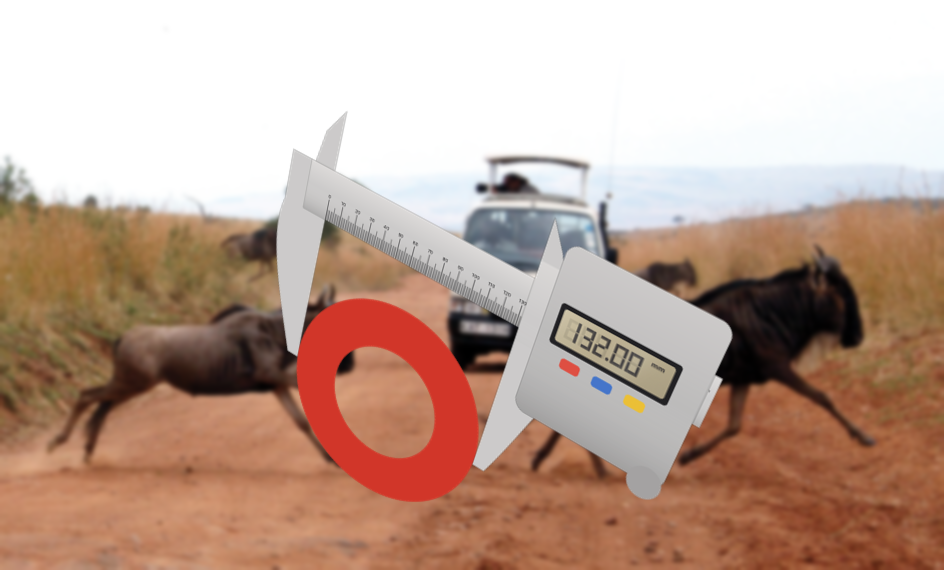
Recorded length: 132.00
